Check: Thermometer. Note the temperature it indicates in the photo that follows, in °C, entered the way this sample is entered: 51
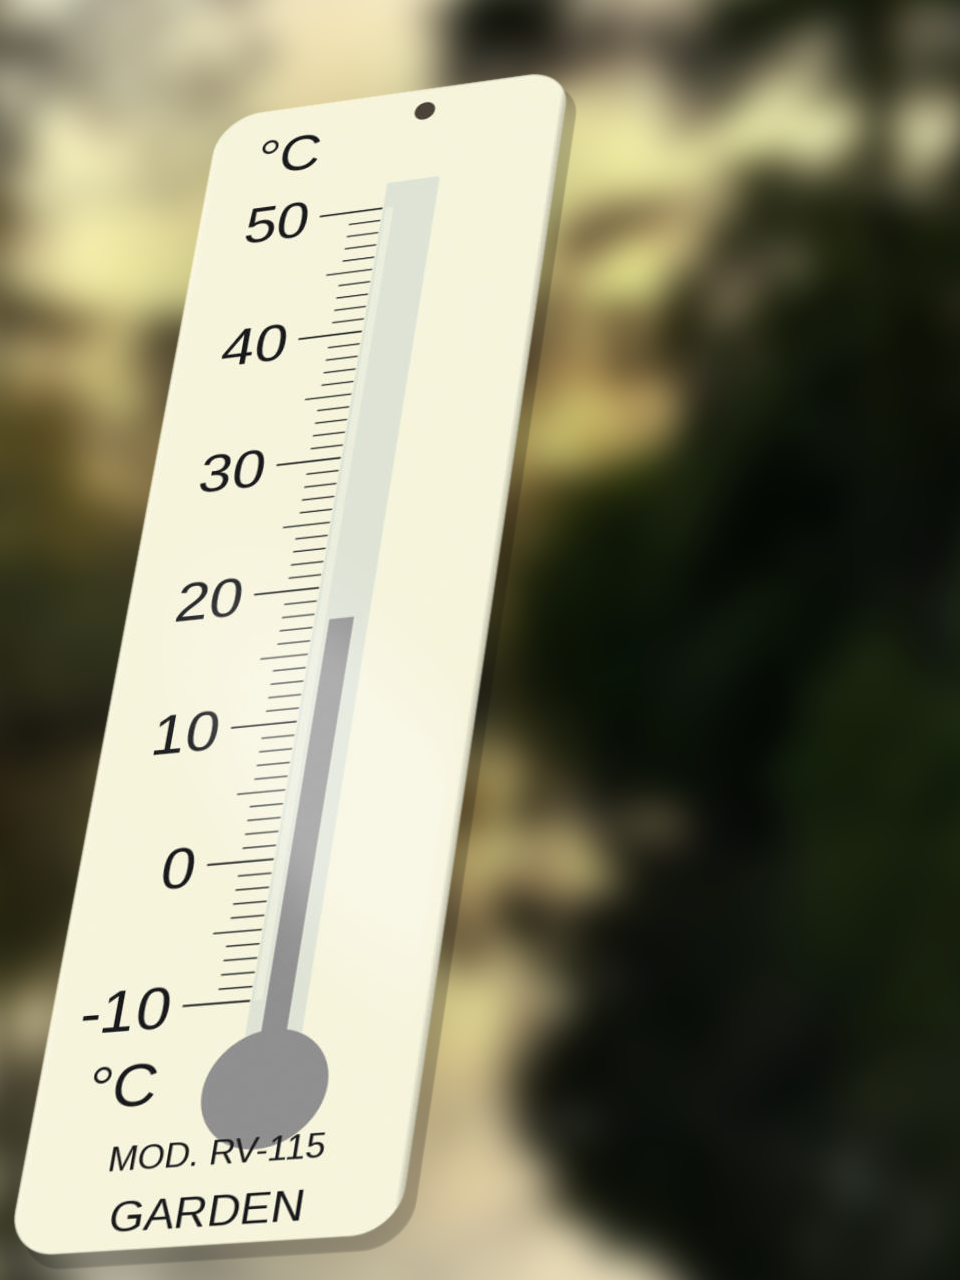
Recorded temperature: 17.5
